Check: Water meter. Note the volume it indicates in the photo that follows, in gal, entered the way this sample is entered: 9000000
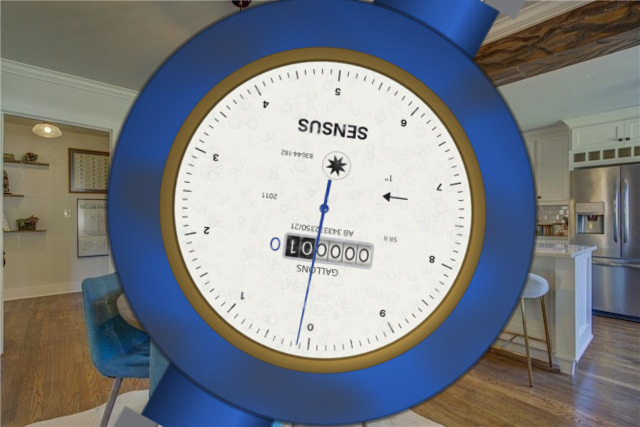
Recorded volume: 10.1
